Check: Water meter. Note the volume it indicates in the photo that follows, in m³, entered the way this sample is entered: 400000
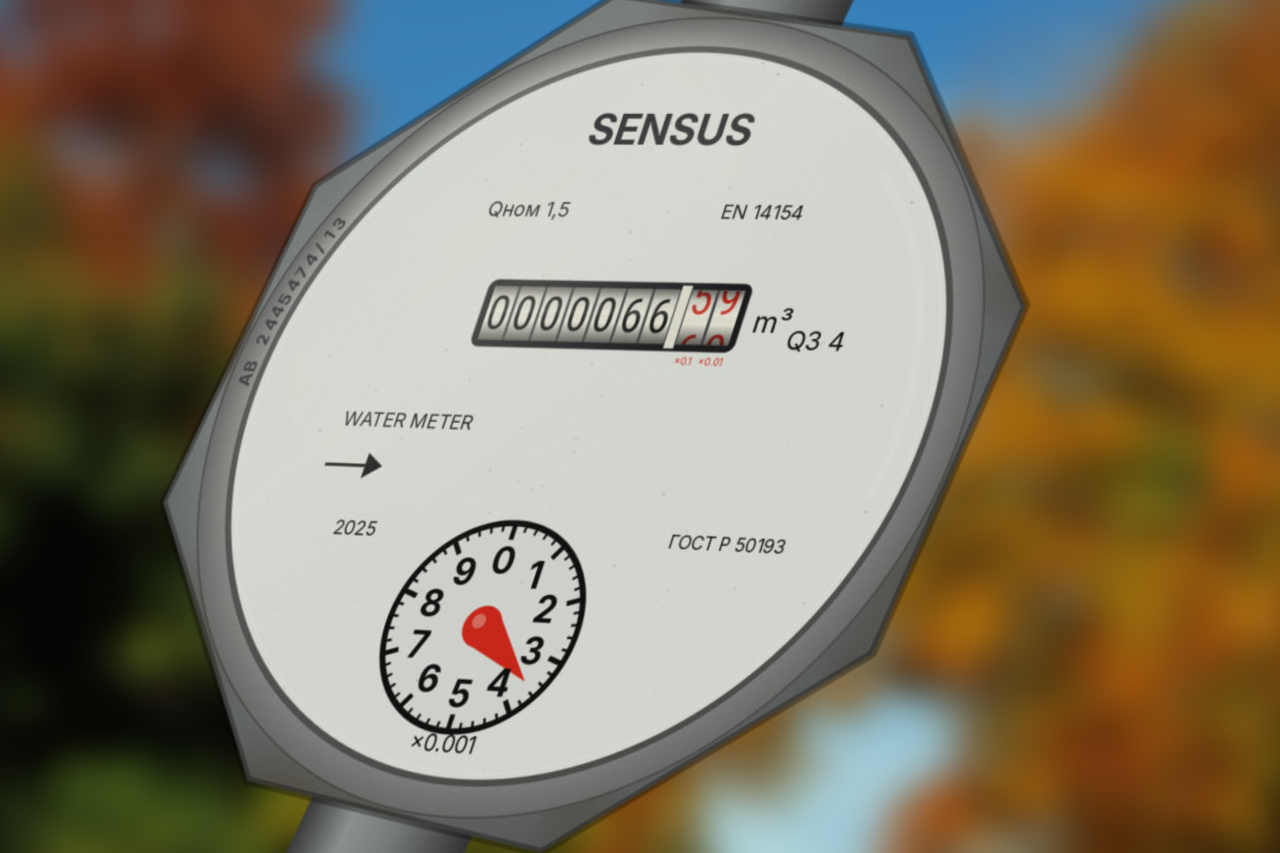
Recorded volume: 66.593
